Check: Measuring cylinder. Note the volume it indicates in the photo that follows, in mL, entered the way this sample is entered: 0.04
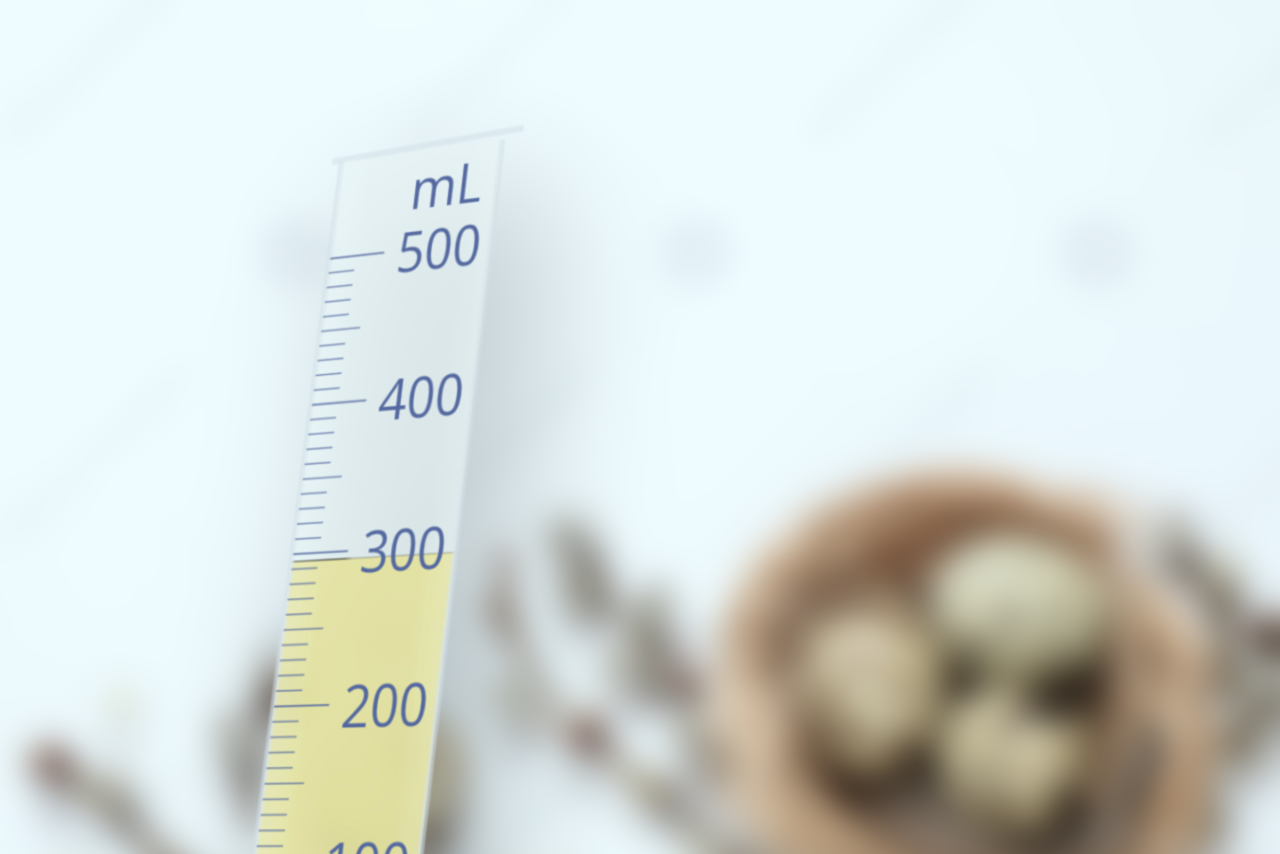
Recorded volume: 295
